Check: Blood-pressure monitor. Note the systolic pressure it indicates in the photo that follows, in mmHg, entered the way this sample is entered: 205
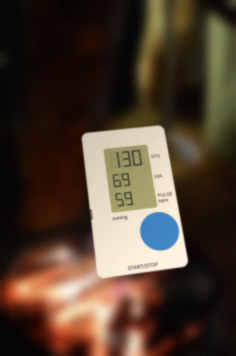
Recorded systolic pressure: 130
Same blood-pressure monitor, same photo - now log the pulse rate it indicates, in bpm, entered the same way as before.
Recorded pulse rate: 59
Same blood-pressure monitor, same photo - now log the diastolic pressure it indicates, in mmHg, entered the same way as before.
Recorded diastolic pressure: 69
